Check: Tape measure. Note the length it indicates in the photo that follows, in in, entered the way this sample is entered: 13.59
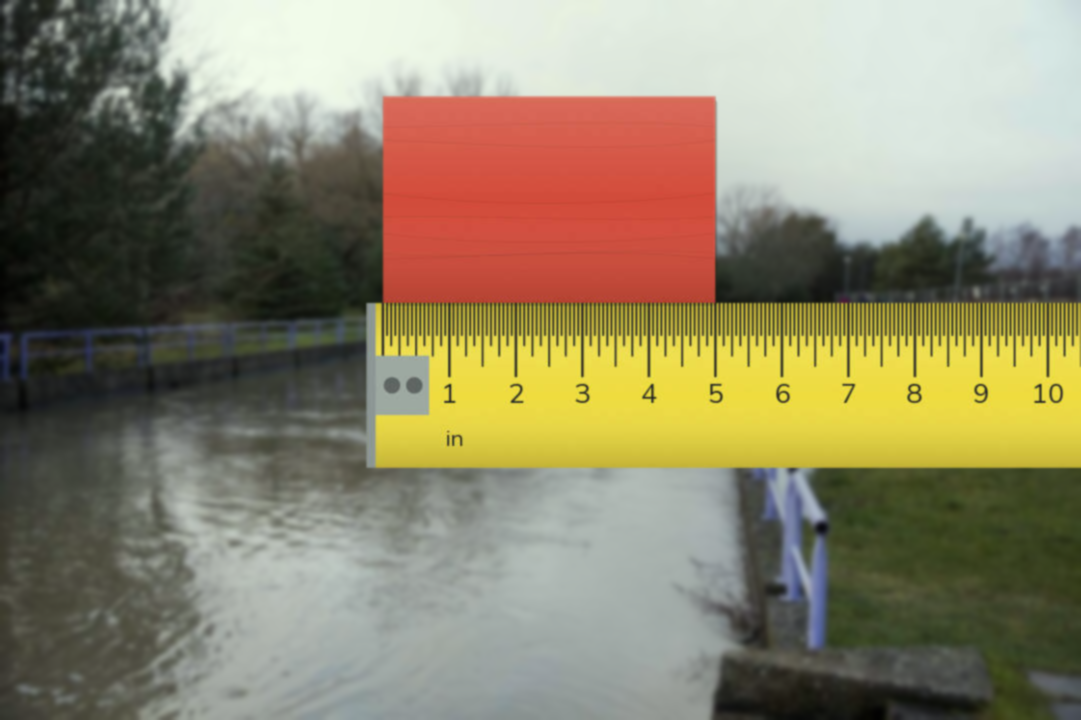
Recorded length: 5
